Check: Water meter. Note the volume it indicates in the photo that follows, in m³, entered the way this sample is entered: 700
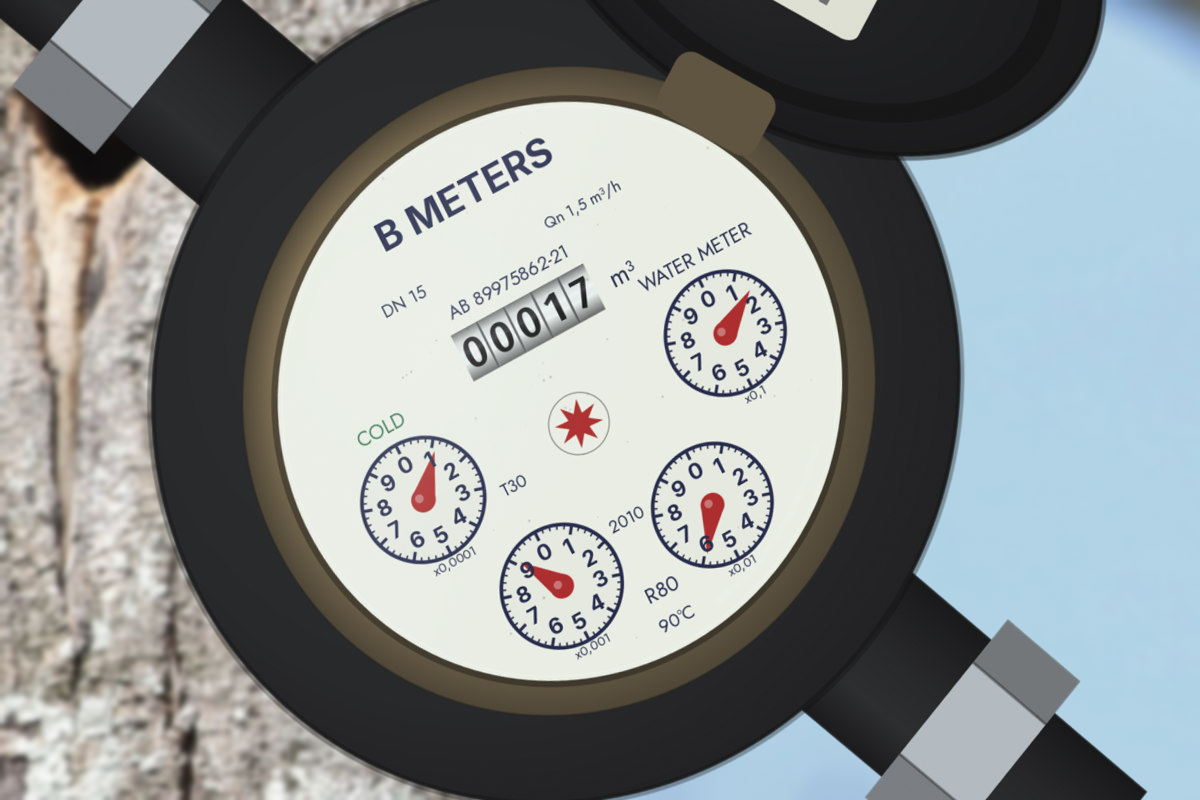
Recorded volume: 17.1591
